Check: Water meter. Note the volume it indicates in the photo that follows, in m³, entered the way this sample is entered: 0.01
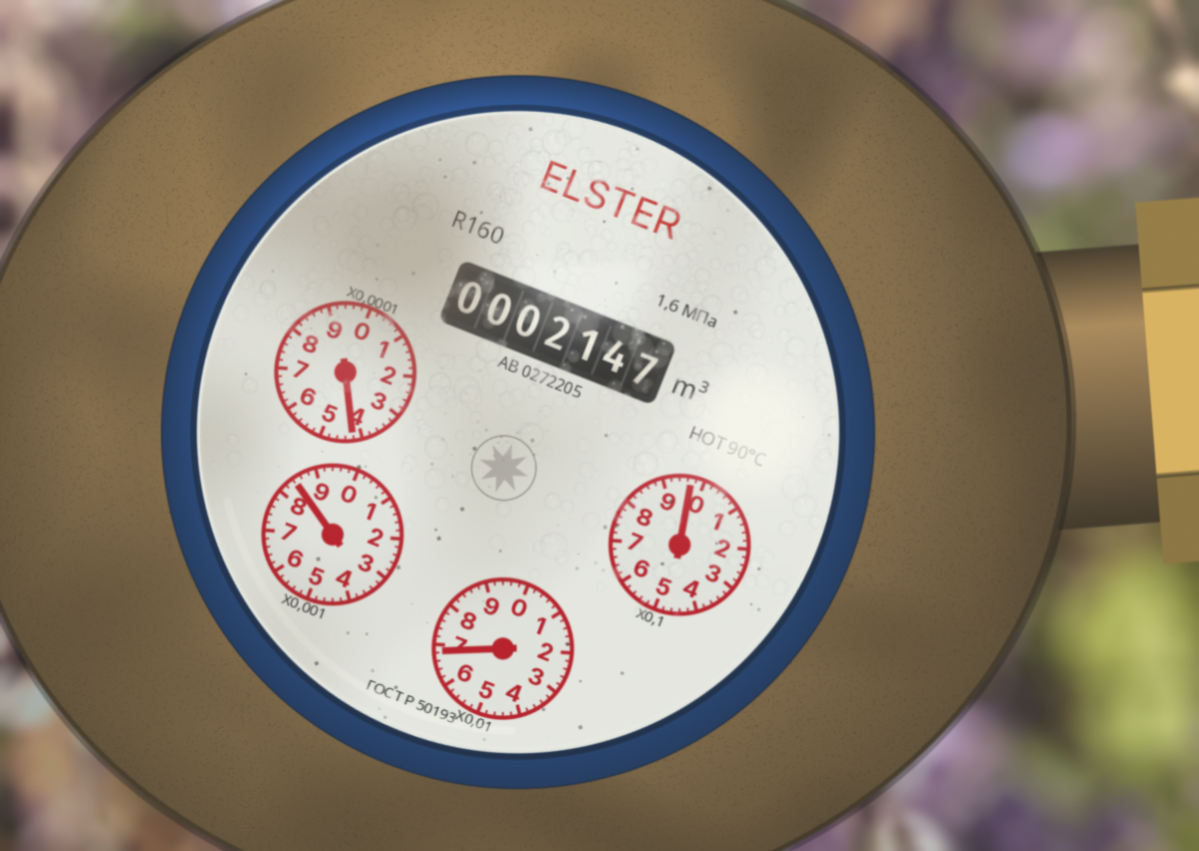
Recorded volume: 2146.9684
